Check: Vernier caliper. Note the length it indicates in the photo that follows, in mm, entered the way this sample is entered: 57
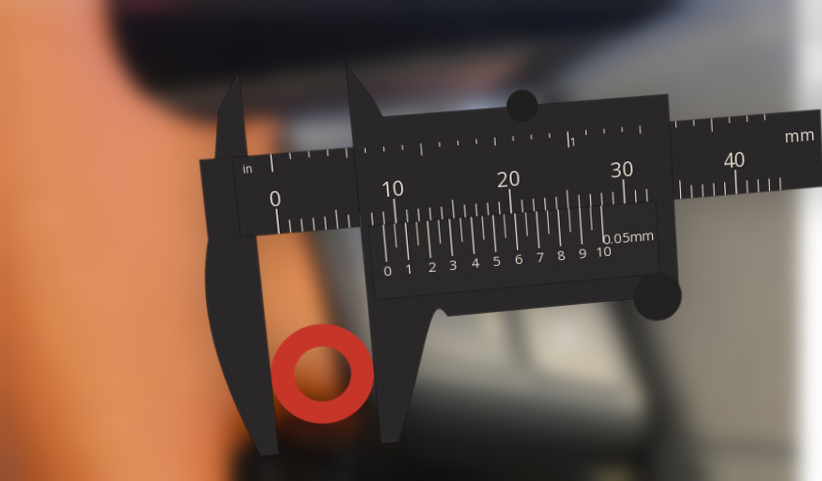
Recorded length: 8.9
